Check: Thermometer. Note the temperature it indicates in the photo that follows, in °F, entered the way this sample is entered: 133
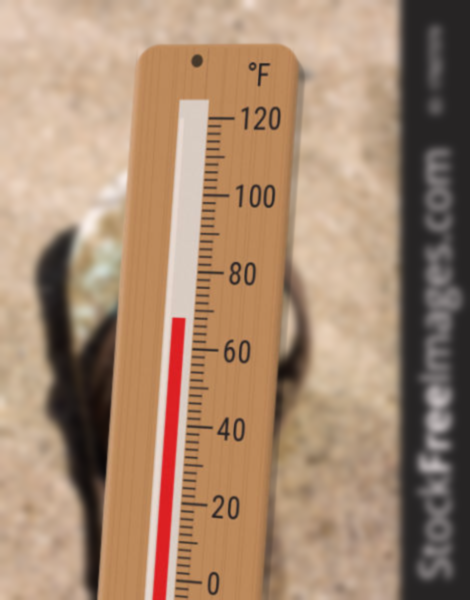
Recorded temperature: 68
